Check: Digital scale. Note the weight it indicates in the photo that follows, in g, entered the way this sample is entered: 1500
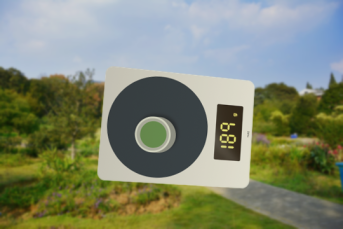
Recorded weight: 189
